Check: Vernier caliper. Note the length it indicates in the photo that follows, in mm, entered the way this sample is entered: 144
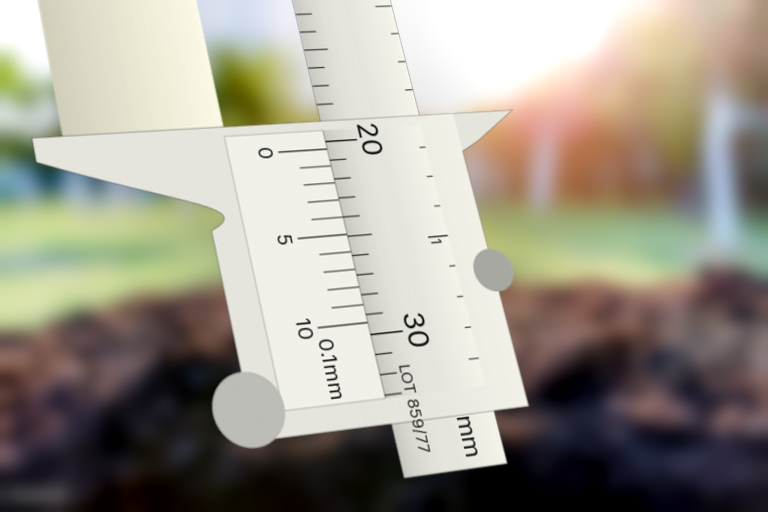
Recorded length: 20.4
